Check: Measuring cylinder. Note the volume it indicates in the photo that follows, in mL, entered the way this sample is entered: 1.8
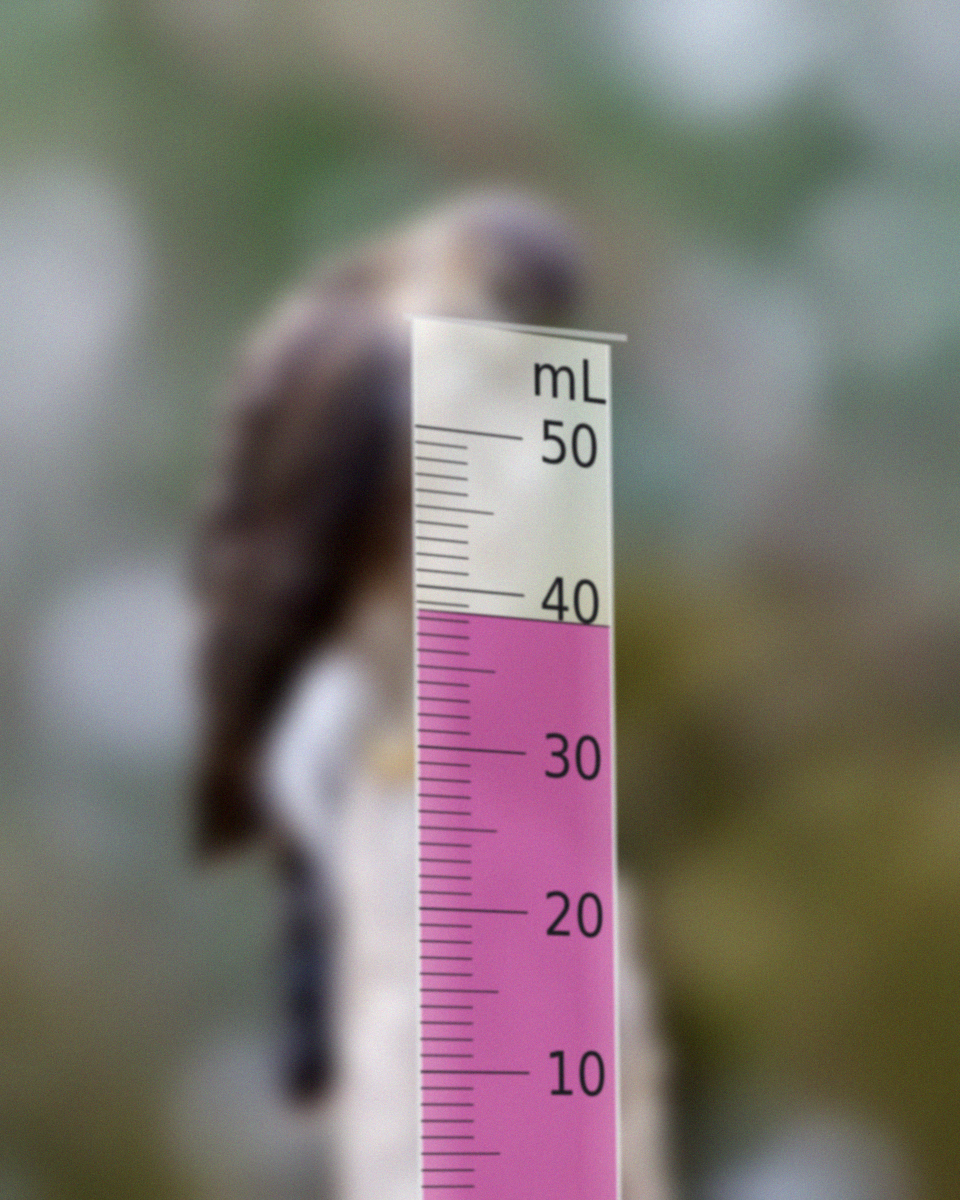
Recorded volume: 38.5
